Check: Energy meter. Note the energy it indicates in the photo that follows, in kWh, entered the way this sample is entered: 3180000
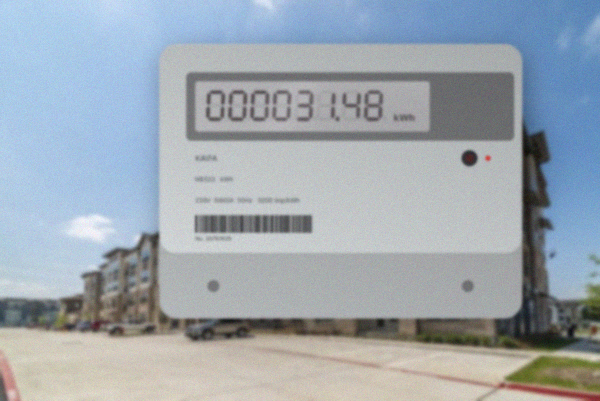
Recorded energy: 31.48
